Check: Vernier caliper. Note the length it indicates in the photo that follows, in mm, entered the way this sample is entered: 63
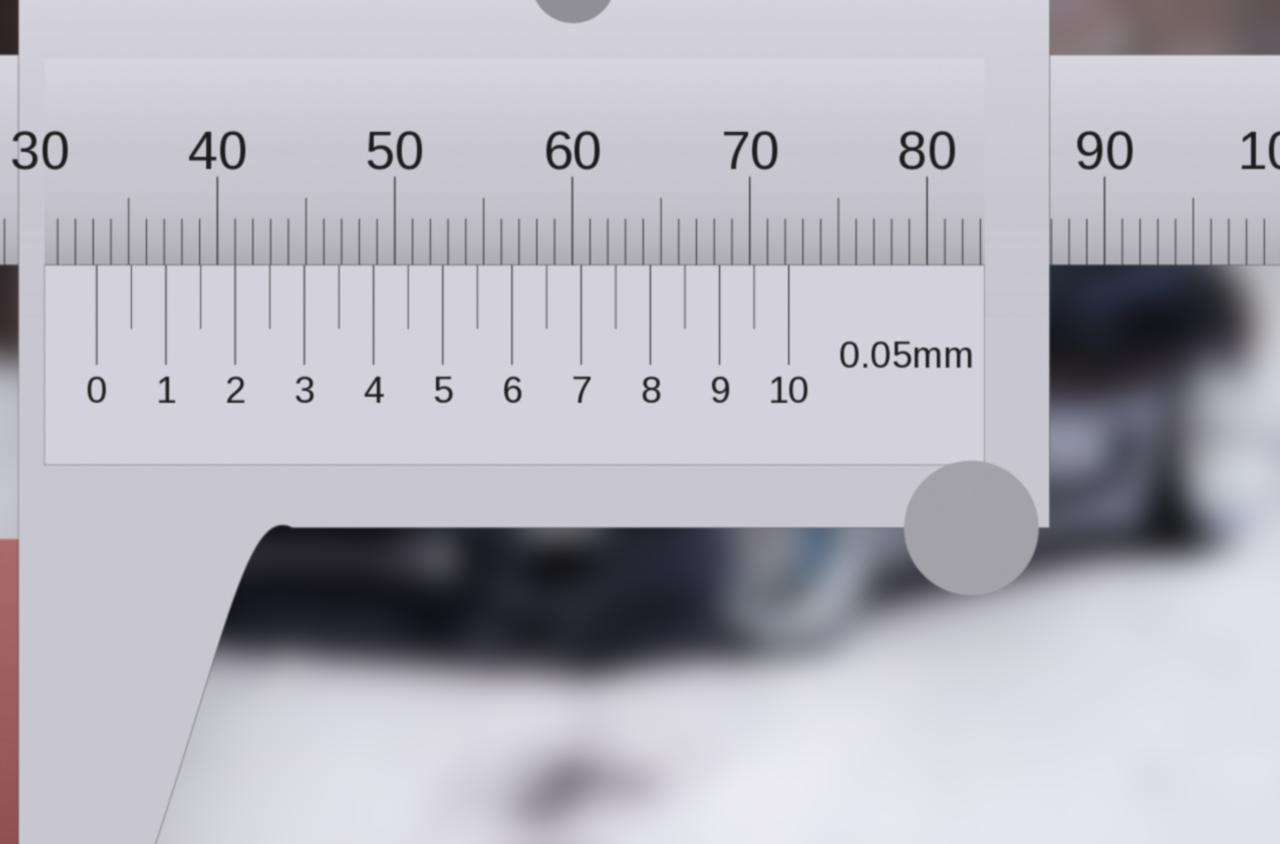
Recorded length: 33.2
